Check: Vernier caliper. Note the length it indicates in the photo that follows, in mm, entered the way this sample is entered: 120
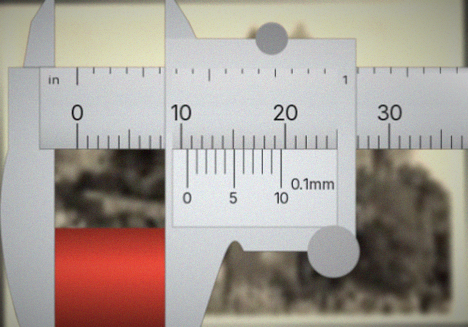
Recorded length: 10.6
